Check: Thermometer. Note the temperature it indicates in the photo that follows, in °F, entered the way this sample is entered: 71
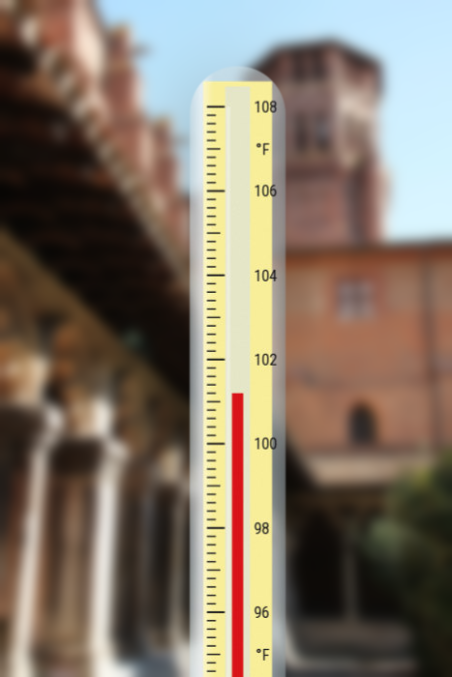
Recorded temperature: 101.2
